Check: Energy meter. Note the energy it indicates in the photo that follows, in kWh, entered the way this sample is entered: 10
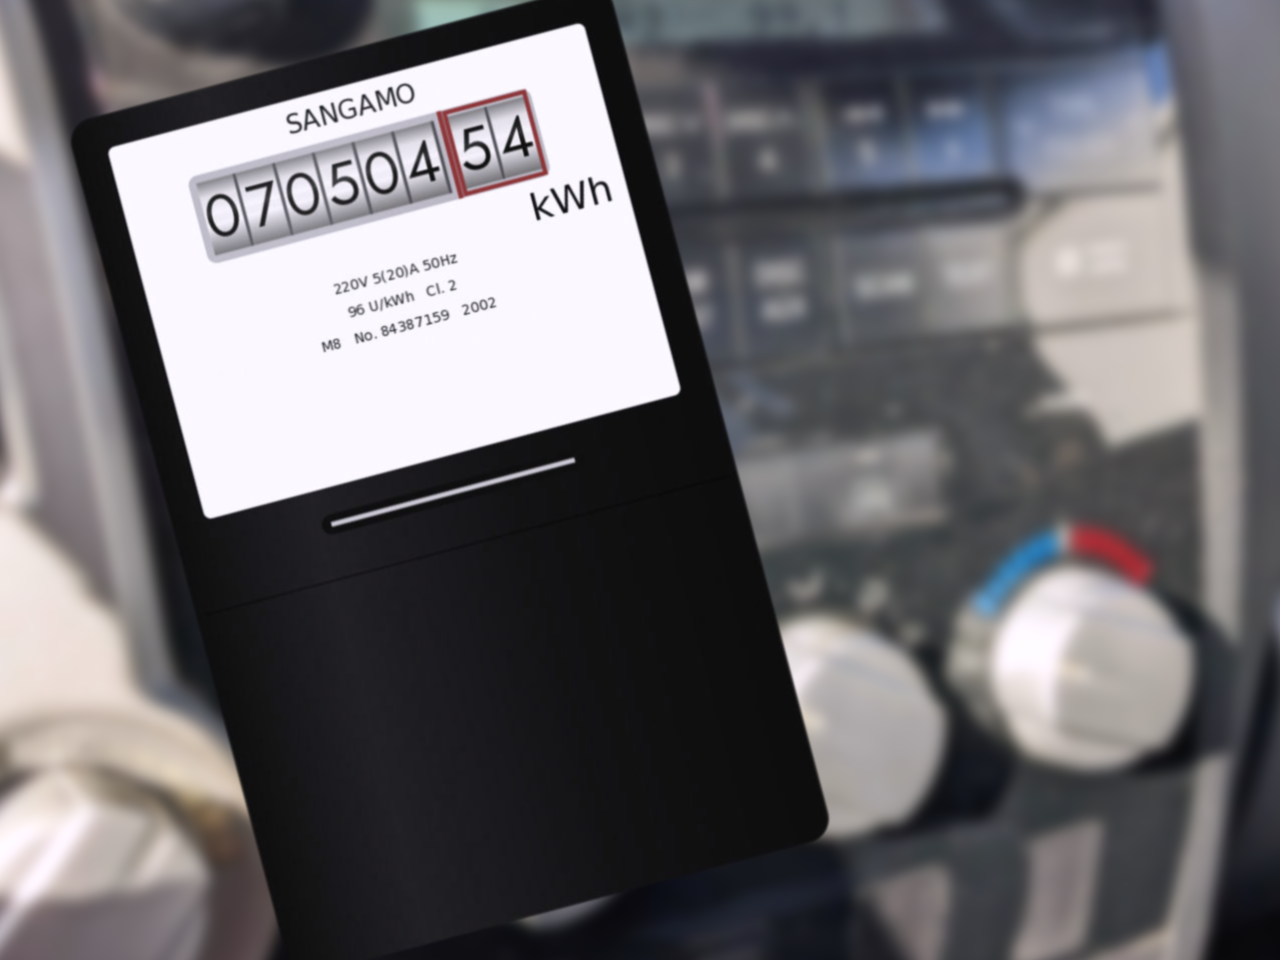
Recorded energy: 70504.54
